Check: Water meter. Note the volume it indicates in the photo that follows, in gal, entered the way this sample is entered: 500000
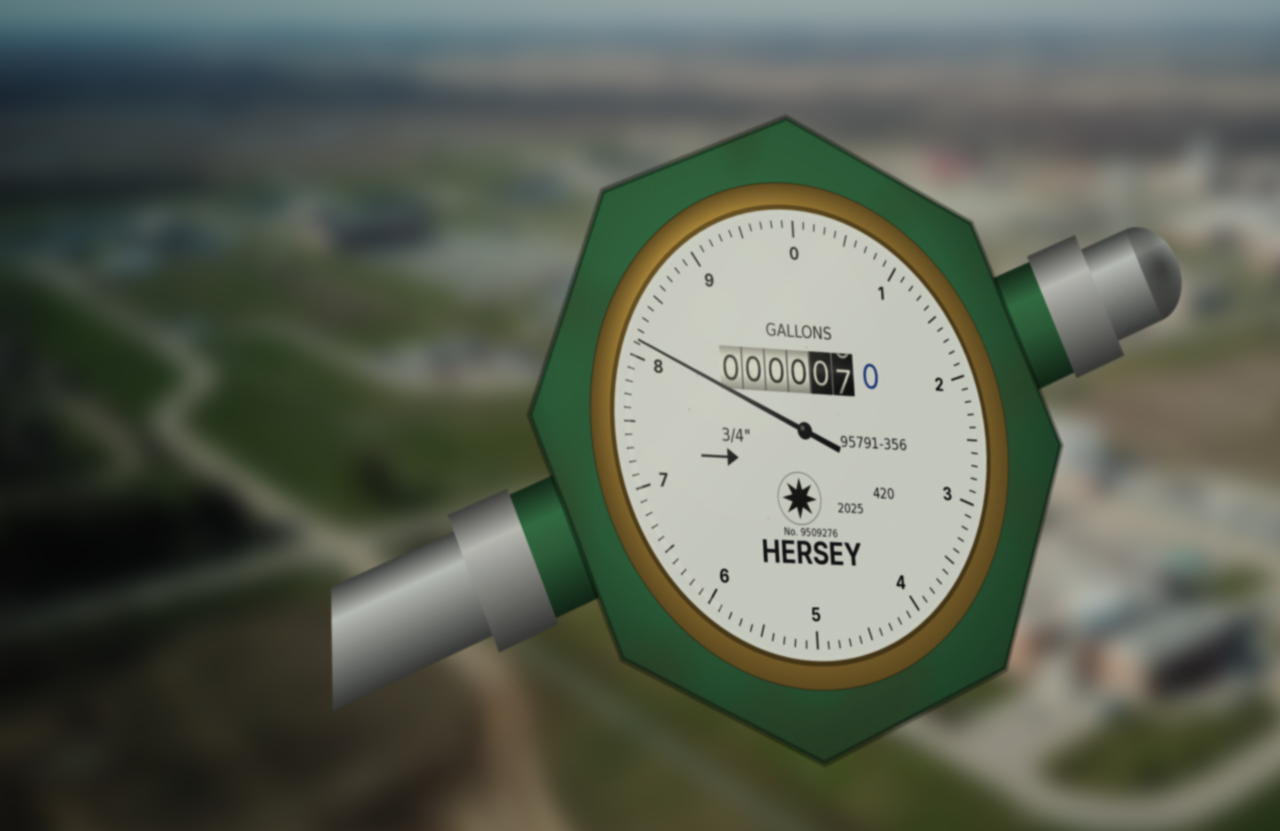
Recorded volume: 68.1
